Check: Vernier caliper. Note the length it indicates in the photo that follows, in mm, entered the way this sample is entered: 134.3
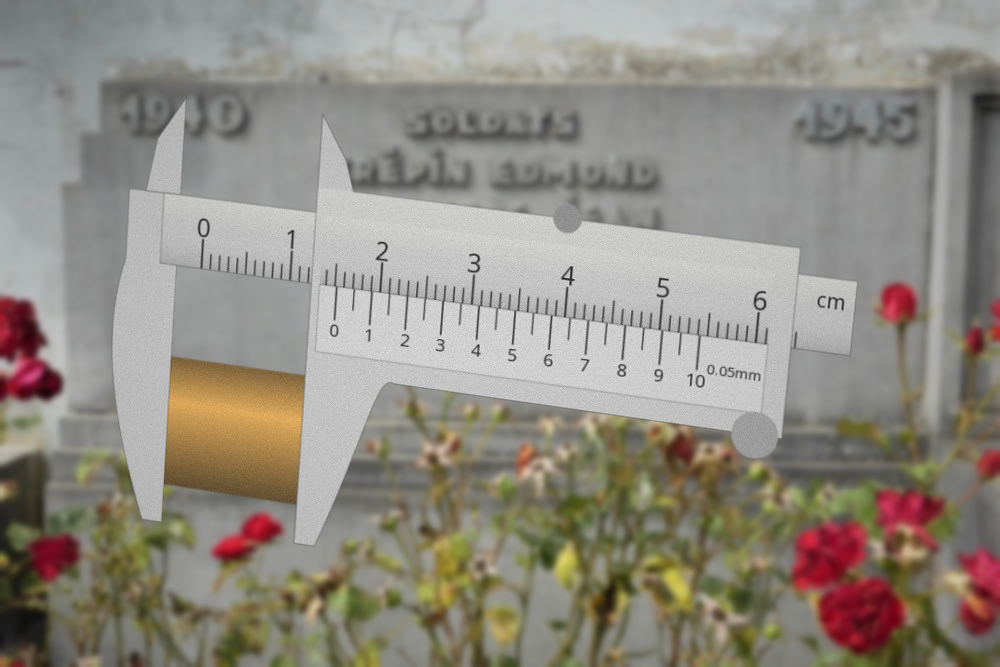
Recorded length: 15.2
